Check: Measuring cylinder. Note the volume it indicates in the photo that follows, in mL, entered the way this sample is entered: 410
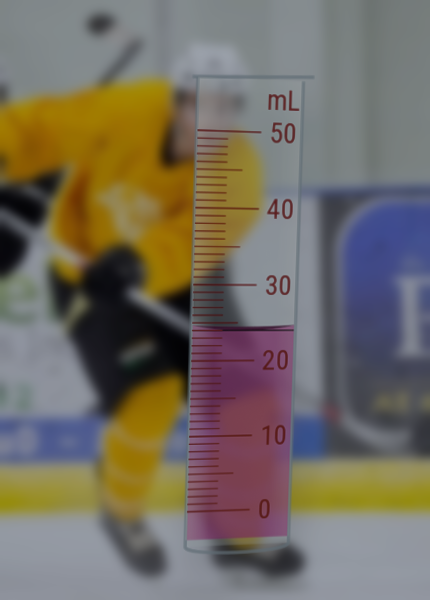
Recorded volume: 24
